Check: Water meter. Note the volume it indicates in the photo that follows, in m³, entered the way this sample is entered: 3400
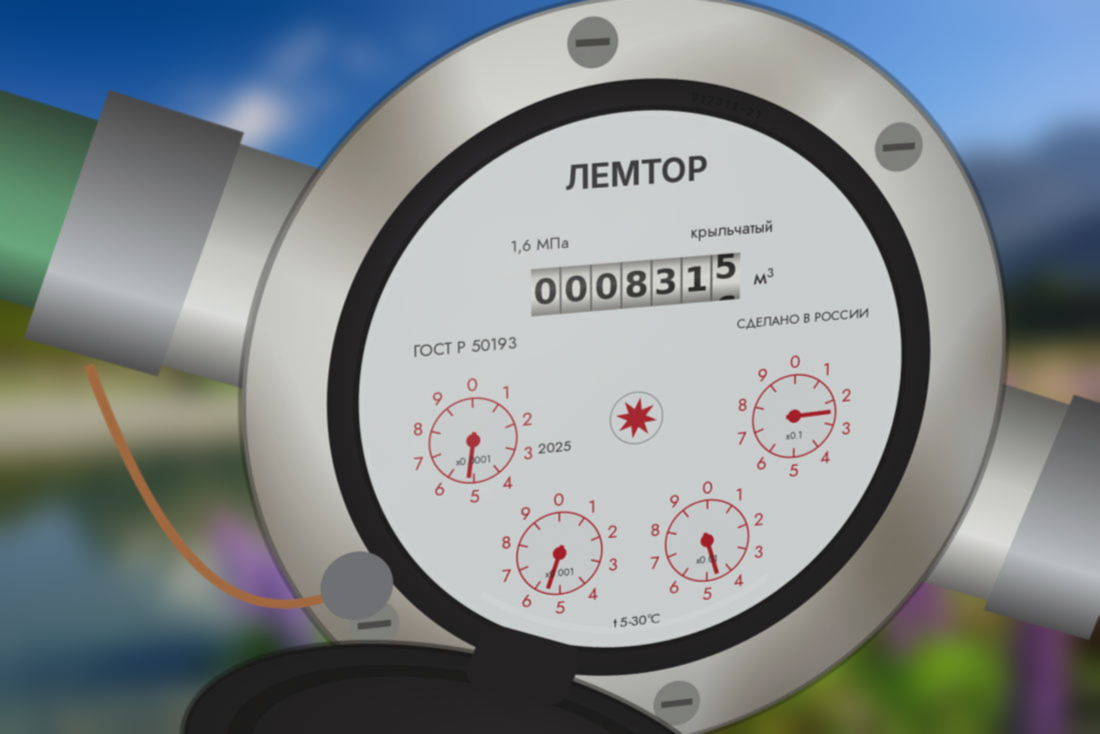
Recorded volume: 8315.2455
